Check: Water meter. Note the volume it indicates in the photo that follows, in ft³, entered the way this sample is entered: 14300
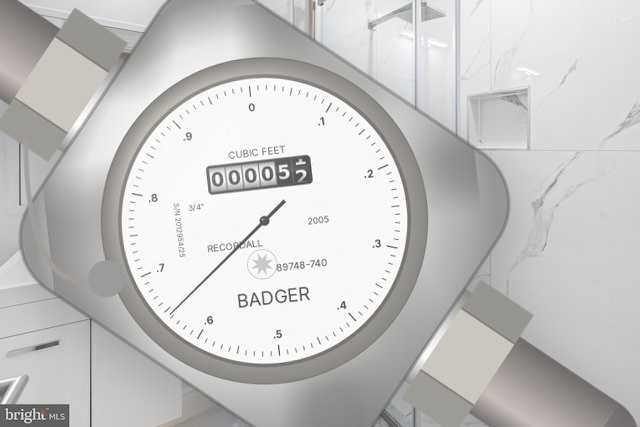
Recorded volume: 51.64
